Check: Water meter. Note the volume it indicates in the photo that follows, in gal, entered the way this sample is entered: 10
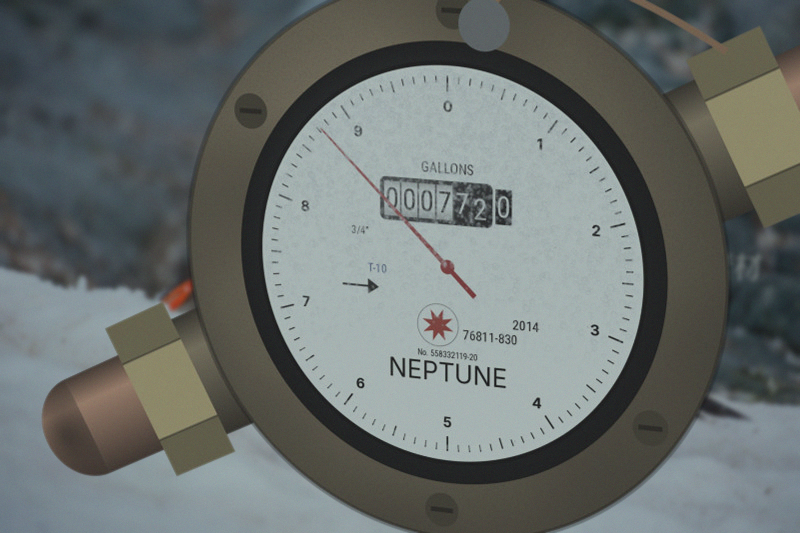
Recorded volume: 7718.7
